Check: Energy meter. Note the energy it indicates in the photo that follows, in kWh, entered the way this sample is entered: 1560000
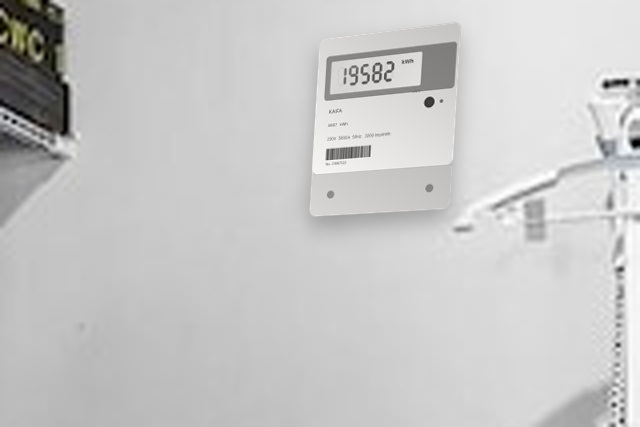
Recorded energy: 19582
